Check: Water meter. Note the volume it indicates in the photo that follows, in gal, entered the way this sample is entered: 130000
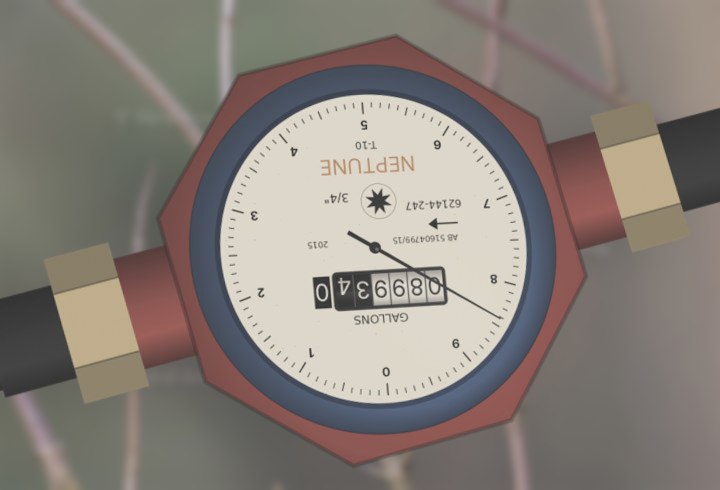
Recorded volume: 899338.4
